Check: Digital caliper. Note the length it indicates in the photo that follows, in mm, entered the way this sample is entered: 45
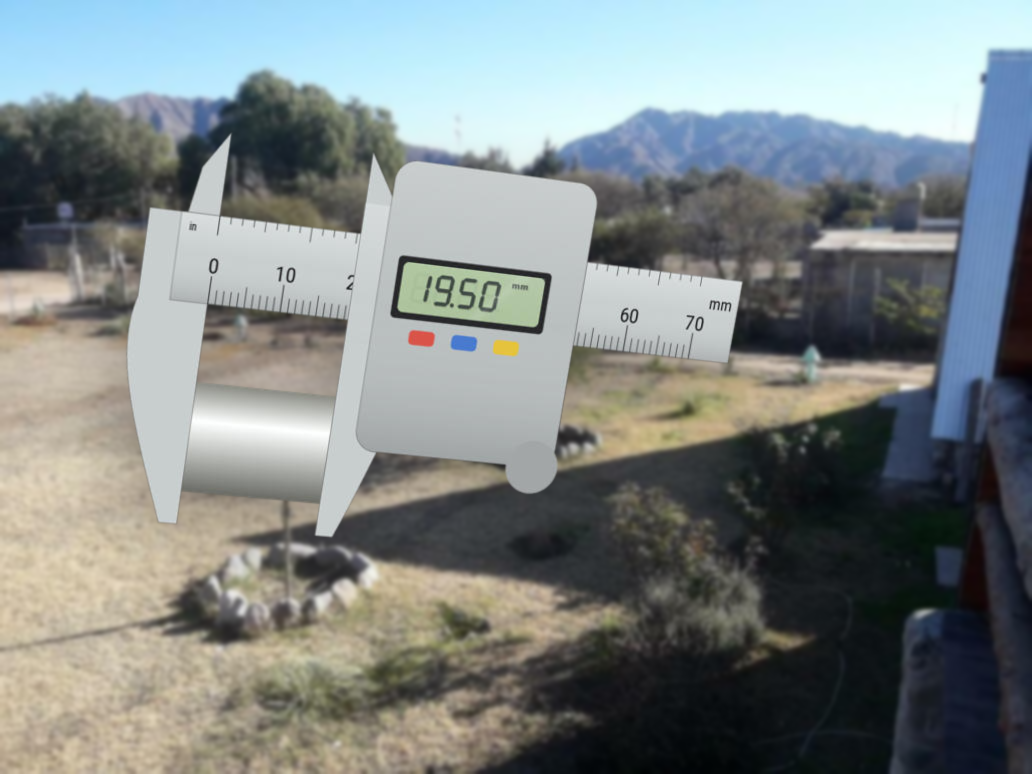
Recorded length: 19.50
